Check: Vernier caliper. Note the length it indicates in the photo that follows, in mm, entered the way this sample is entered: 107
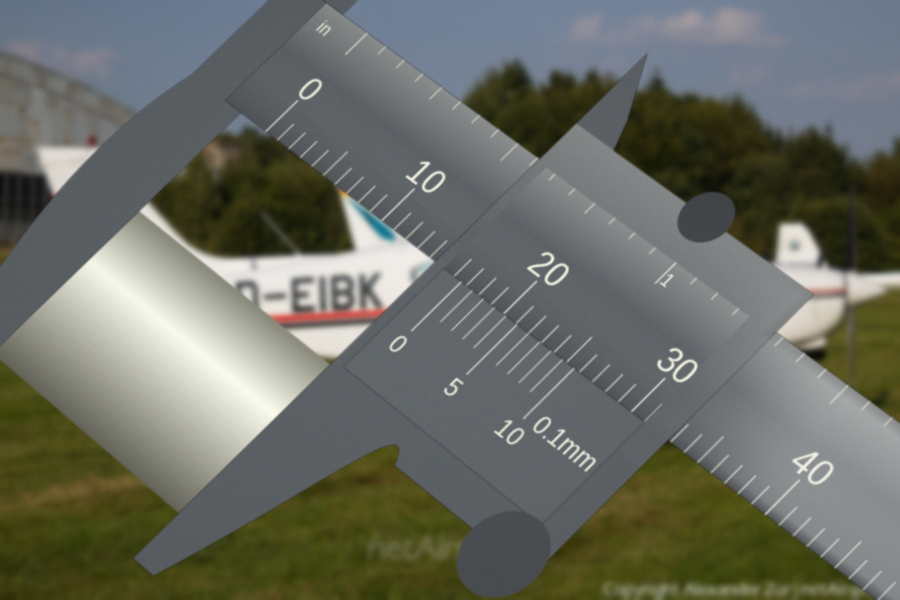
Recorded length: 16.6
